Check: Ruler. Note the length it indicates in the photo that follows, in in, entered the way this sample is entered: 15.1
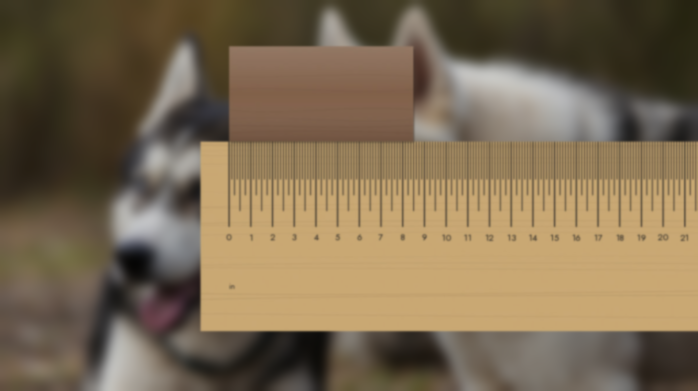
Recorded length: 8.5
